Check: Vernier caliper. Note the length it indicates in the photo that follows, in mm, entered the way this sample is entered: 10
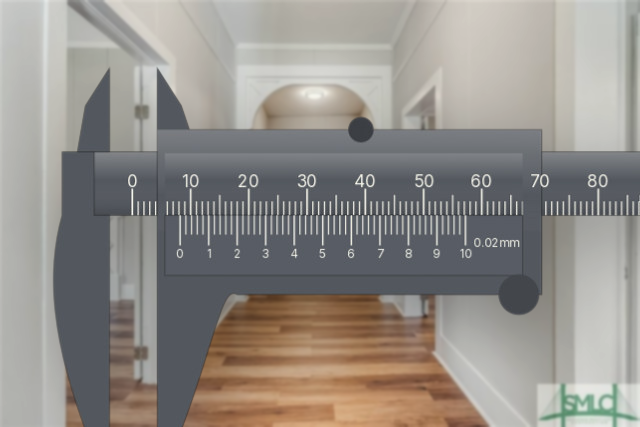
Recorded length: 8.2
